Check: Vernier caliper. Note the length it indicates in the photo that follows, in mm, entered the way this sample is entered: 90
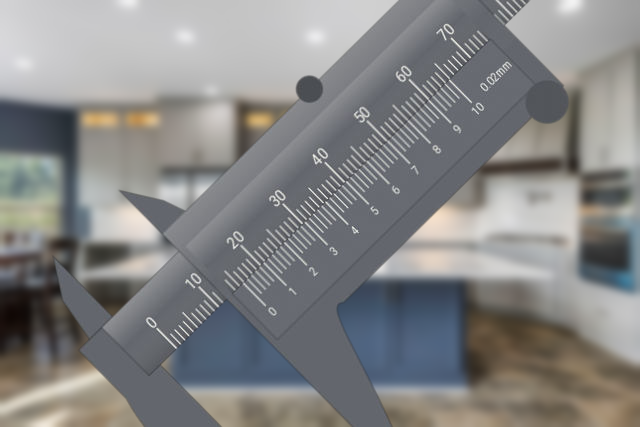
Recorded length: 15.8
